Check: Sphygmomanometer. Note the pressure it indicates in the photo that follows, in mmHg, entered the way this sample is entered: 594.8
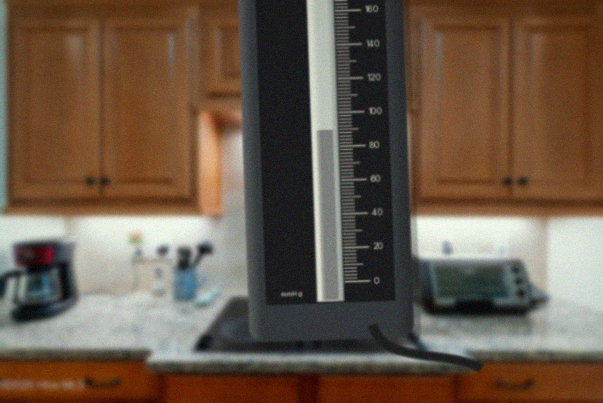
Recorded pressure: 90
